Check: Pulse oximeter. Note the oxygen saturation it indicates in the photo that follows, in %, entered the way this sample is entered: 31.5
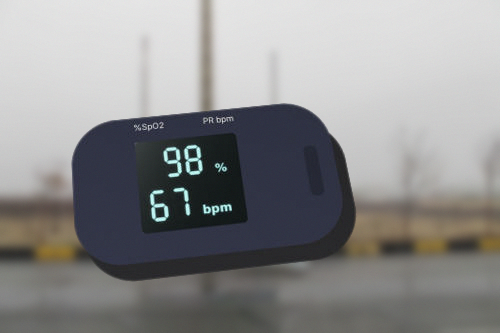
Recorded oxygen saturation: 98
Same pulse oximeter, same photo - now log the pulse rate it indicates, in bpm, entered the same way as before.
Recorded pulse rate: 67
